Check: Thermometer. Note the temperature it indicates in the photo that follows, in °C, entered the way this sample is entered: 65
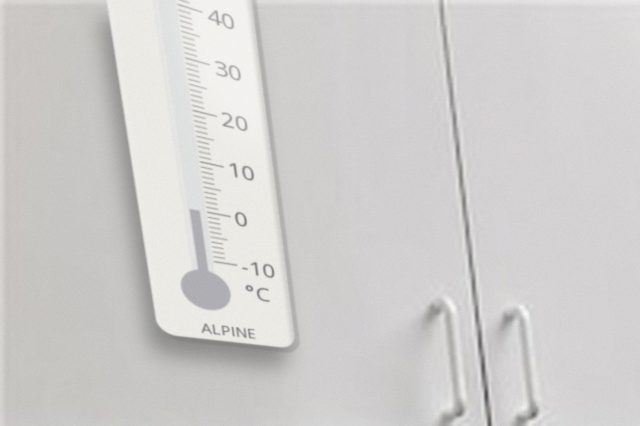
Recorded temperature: 0
